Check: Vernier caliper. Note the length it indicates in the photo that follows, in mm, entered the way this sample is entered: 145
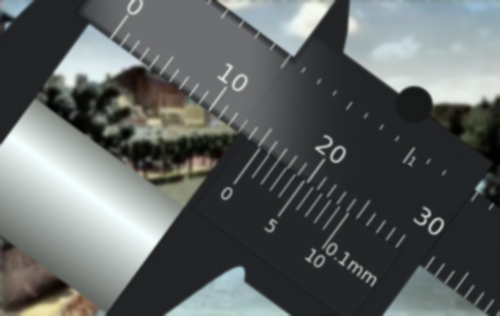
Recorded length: 15.2
